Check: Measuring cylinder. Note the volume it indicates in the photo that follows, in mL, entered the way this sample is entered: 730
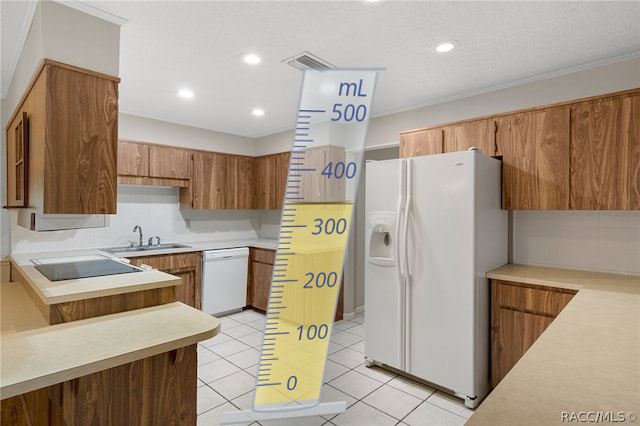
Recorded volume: 340
